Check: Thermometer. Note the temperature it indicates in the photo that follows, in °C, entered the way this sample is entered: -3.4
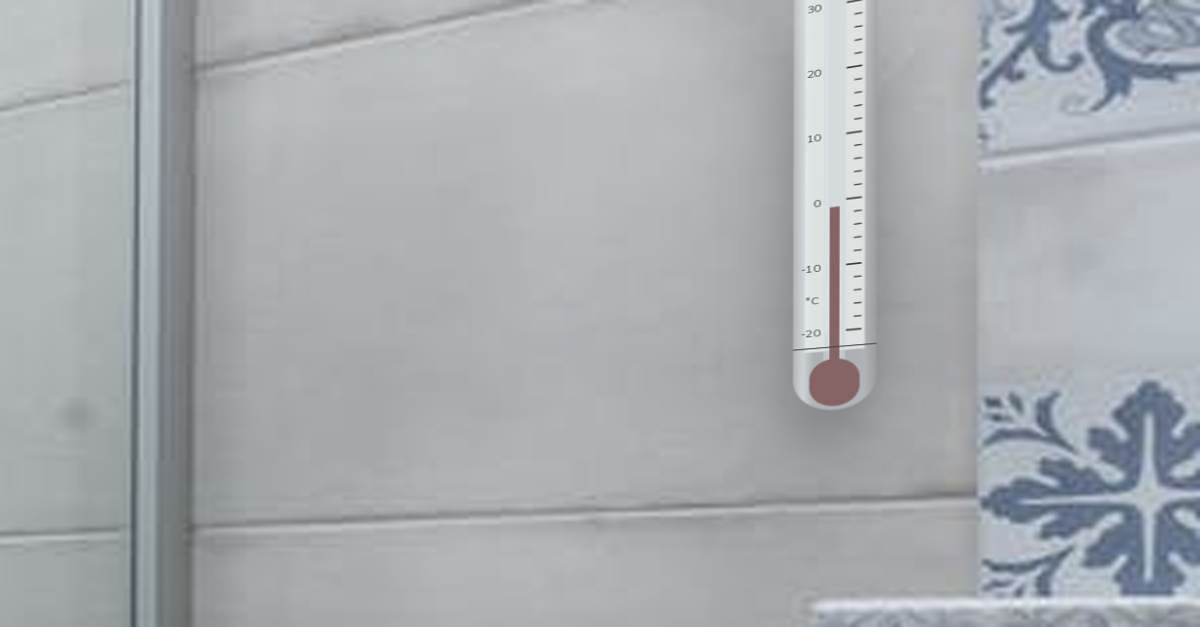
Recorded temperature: -1
